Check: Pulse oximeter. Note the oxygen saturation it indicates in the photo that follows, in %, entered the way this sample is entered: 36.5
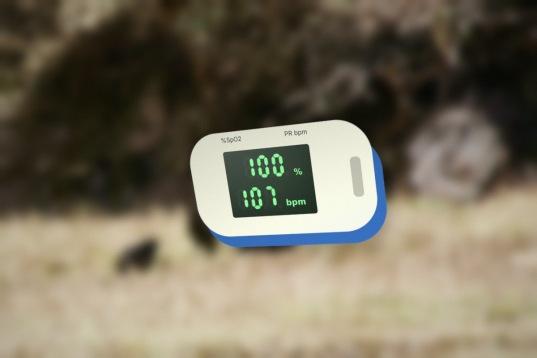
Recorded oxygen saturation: 100
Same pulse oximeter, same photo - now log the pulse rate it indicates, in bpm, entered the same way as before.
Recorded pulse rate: 107
